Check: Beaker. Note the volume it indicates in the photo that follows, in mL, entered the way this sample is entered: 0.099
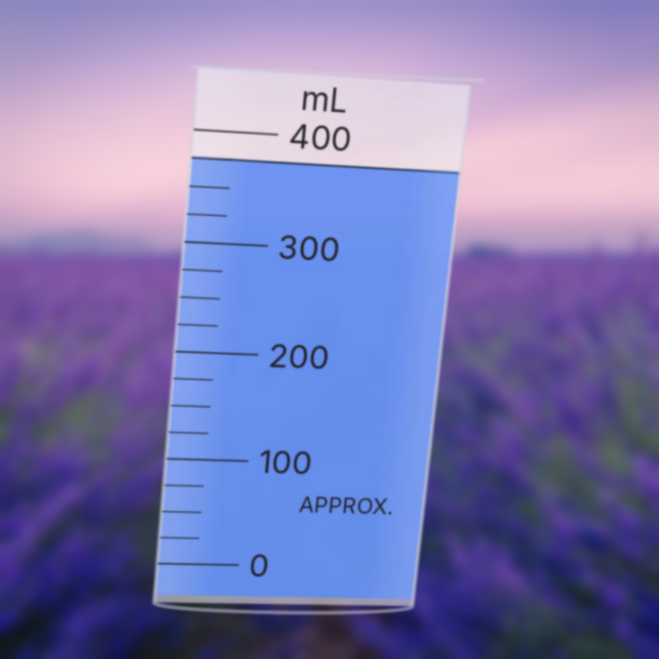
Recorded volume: 375
